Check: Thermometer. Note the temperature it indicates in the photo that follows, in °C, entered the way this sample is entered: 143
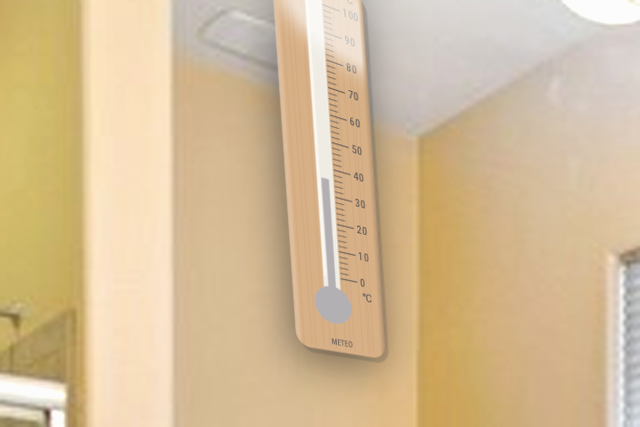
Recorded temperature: 36
